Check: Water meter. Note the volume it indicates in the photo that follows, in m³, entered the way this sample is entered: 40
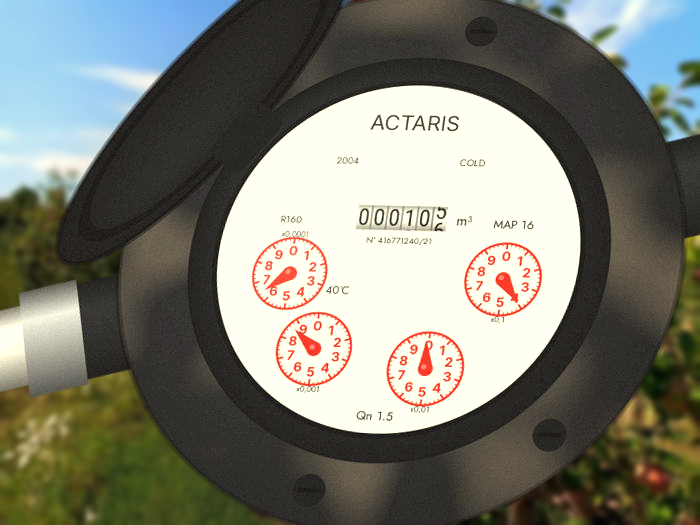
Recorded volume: 105.3986
